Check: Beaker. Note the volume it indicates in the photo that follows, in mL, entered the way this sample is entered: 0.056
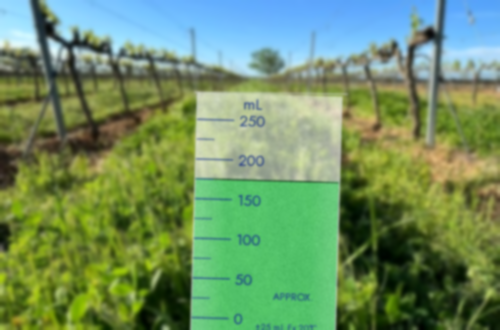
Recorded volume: 175
